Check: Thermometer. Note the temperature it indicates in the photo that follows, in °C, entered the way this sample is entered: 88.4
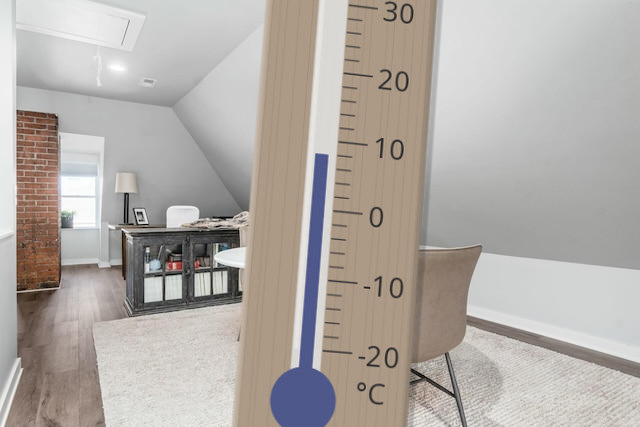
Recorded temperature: 8
